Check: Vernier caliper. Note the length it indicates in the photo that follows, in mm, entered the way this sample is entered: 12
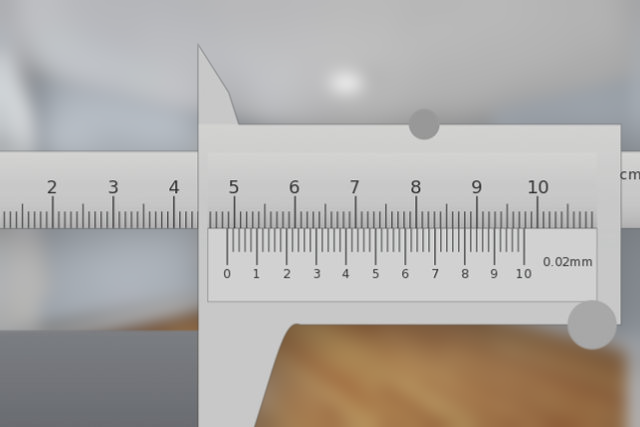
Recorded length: 48.8
